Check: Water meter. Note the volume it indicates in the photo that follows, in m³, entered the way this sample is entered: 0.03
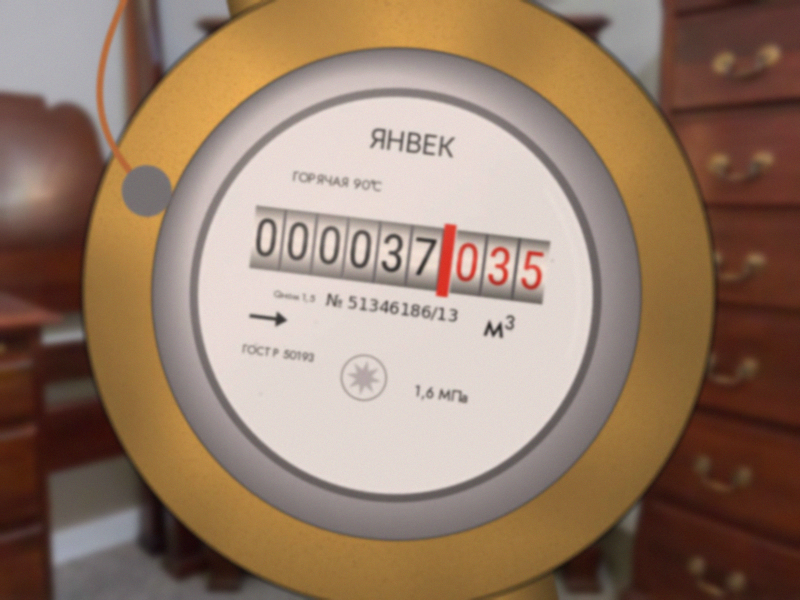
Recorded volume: 37.035
